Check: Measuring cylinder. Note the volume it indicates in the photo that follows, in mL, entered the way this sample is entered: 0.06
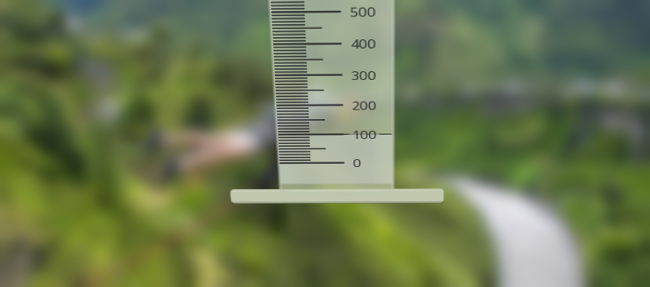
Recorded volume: 100
